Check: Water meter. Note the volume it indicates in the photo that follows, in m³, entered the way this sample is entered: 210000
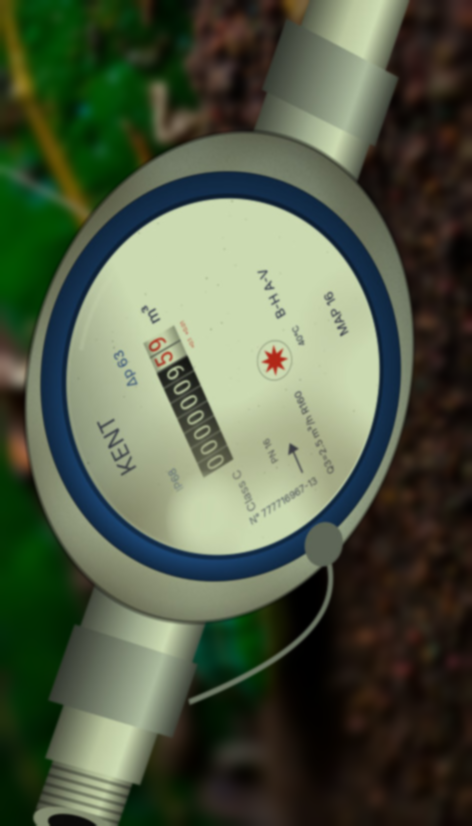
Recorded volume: 9.59
